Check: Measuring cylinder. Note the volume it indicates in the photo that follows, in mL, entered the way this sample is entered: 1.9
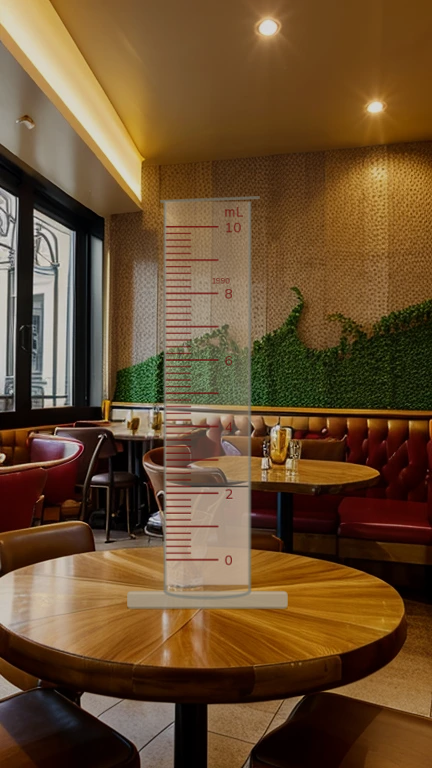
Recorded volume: 2.2
